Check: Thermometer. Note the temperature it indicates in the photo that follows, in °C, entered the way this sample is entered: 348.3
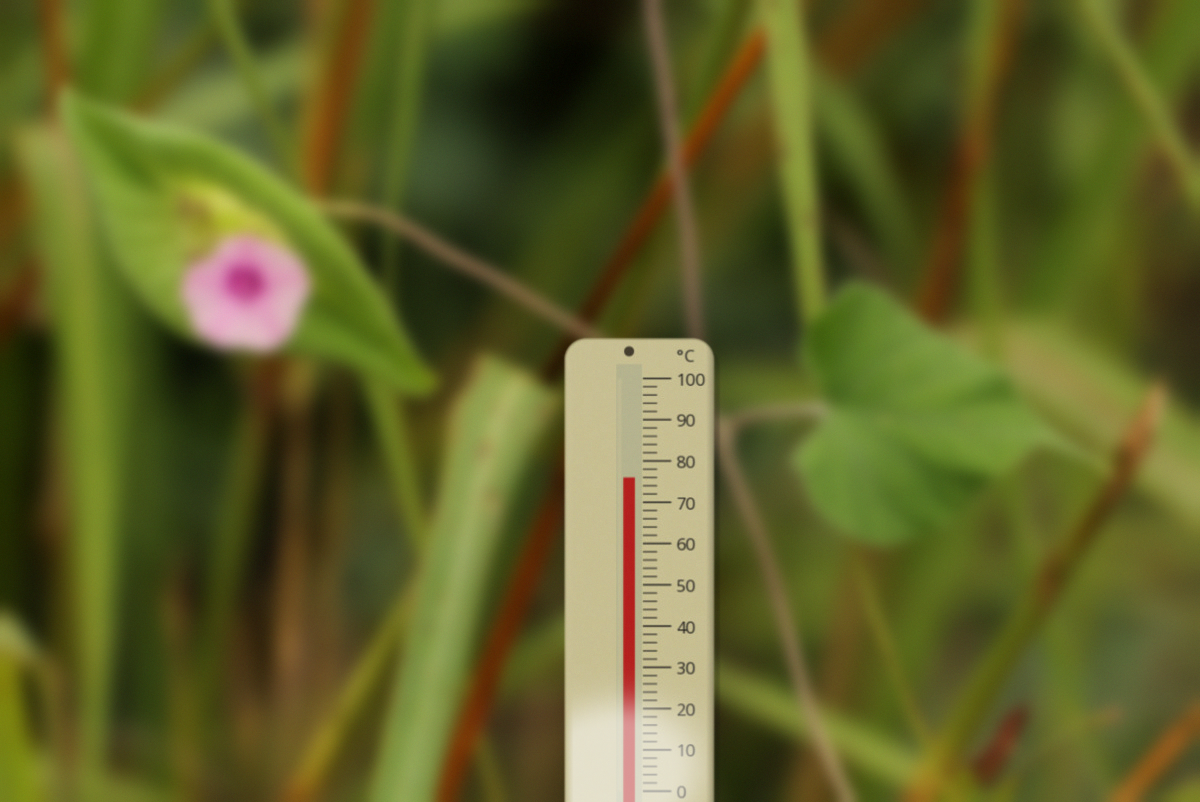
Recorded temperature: 76
